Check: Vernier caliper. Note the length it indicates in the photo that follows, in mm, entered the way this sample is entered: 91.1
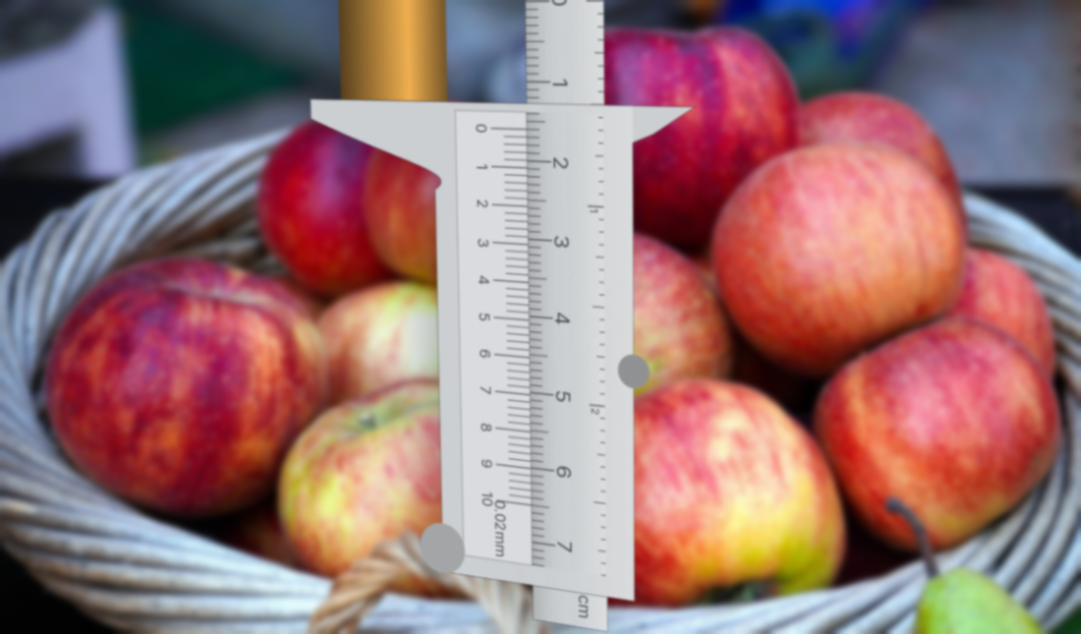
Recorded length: 16.0
